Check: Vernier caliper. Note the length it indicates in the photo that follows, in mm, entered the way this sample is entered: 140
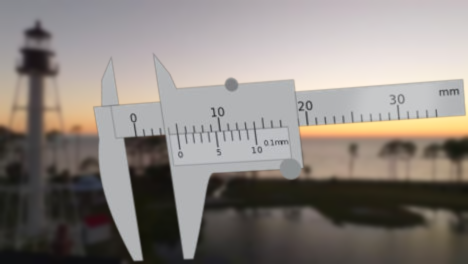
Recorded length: 5.0
